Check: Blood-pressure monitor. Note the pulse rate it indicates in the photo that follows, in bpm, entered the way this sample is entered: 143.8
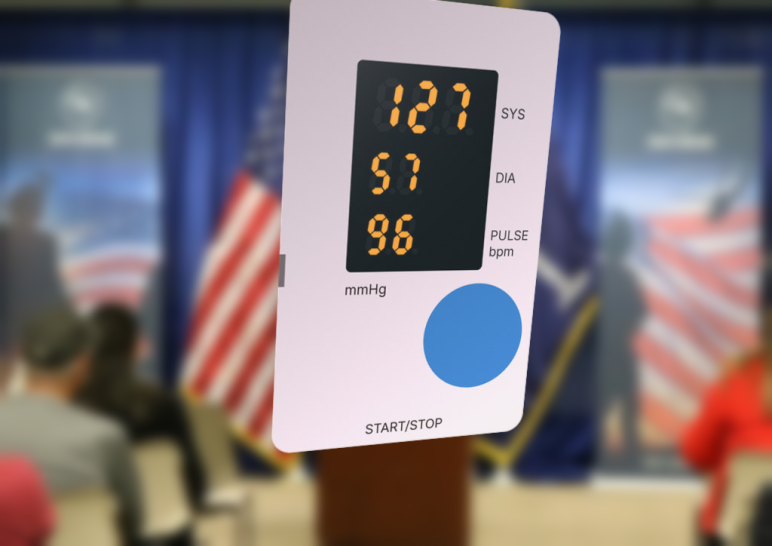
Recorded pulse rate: 96
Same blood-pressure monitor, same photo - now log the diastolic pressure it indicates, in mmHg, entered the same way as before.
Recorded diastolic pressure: 57
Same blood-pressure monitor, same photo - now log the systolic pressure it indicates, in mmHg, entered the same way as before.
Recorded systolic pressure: 127
